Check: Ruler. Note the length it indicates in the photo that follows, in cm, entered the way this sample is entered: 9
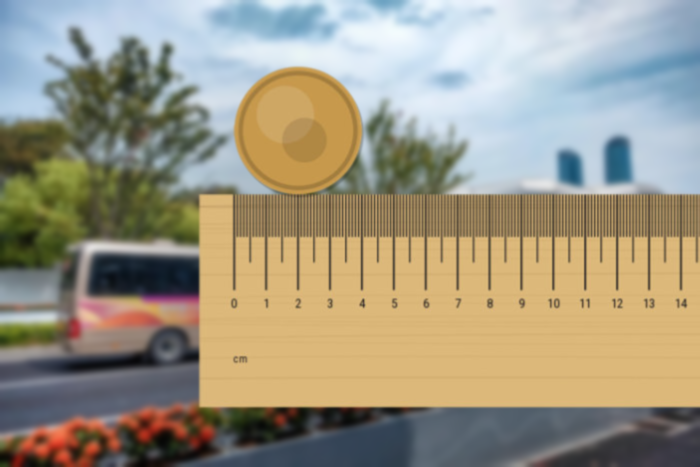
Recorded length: 4
